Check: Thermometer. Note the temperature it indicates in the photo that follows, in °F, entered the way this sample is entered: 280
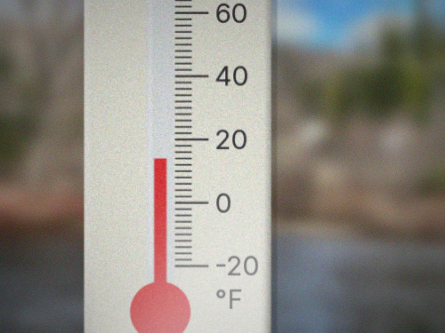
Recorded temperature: 14
